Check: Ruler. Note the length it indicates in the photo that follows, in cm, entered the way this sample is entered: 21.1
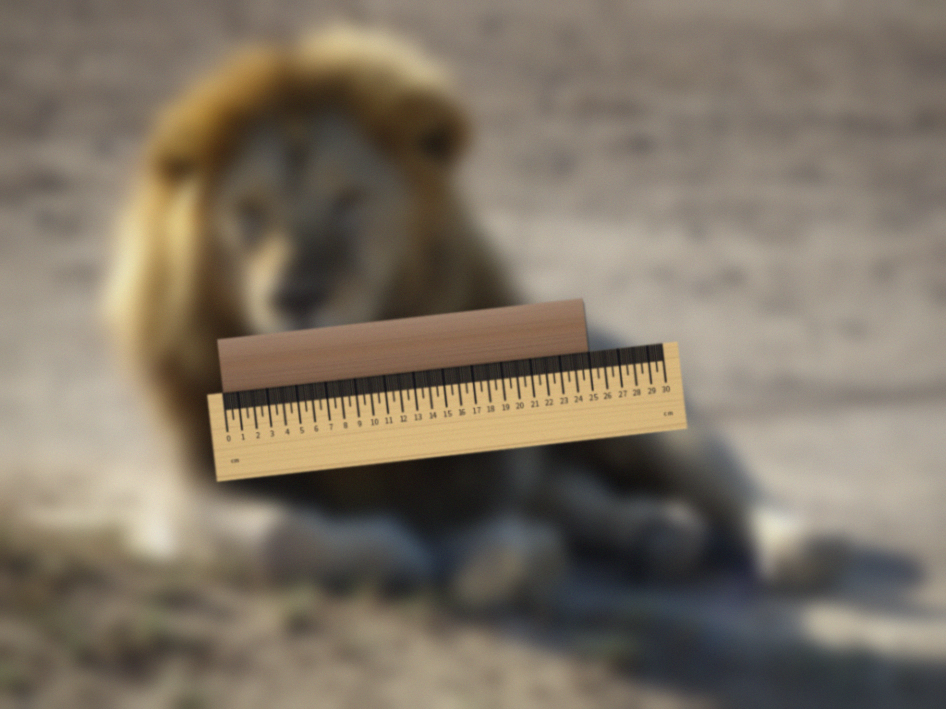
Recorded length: 25
